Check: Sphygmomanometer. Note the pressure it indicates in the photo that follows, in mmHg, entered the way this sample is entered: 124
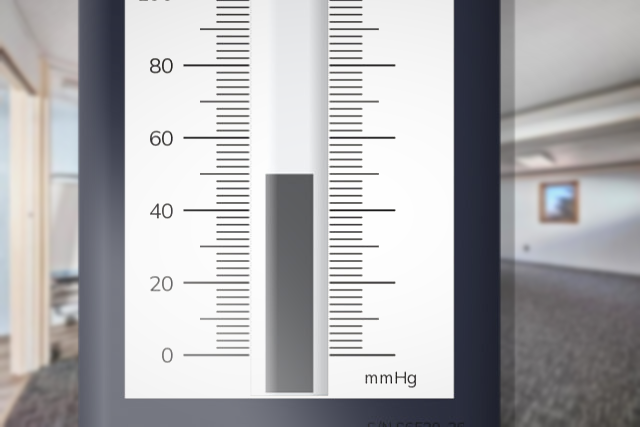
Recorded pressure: 50
